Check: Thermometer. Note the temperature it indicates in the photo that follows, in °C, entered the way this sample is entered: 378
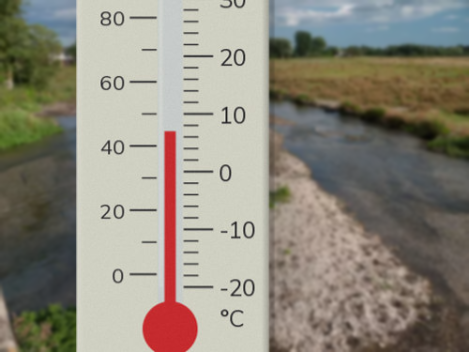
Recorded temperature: 7
